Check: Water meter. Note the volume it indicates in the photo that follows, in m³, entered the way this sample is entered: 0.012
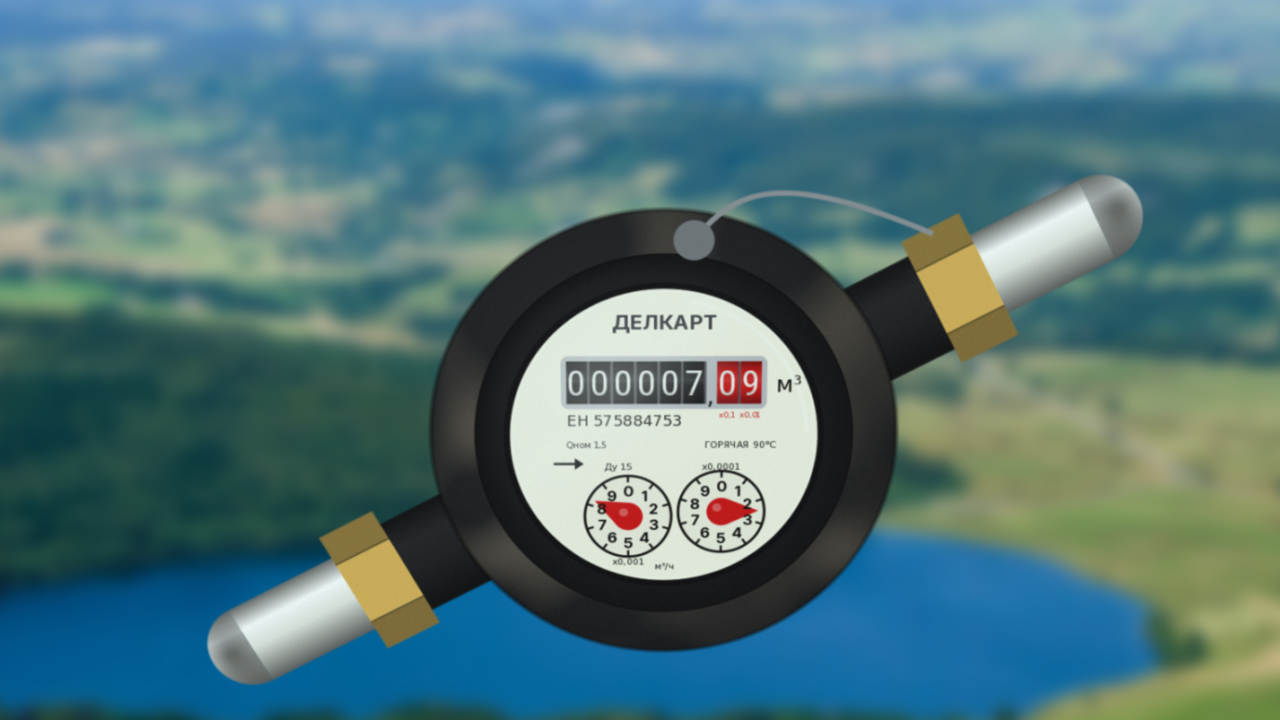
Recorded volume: 7.0982
